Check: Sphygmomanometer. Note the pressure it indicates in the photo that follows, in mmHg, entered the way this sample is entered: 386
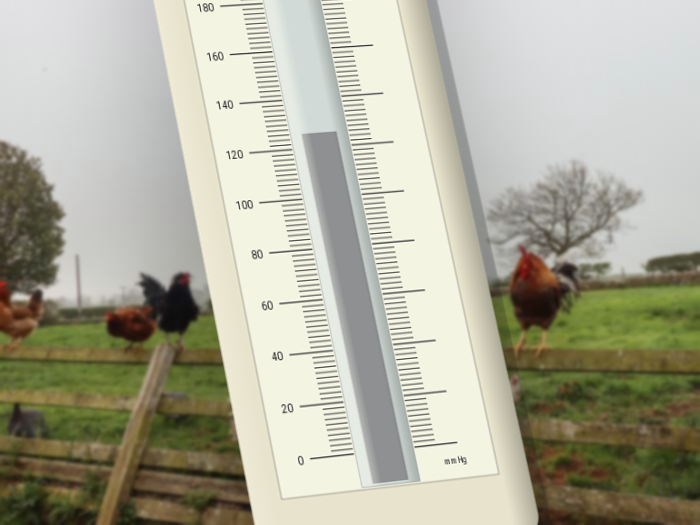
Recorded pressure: 126
